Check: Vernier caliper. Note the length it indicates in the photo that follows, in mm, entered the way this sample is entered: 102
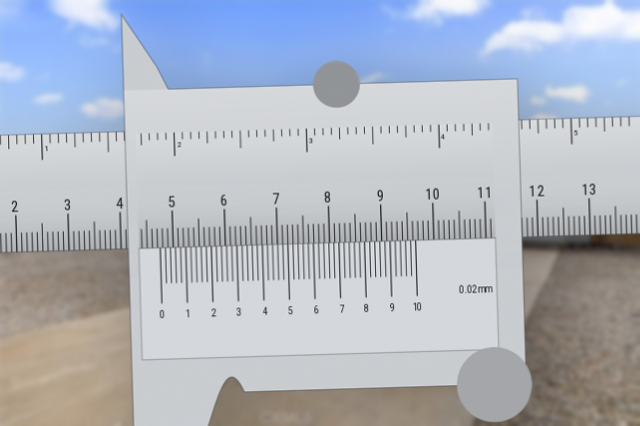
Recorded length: 47.5
